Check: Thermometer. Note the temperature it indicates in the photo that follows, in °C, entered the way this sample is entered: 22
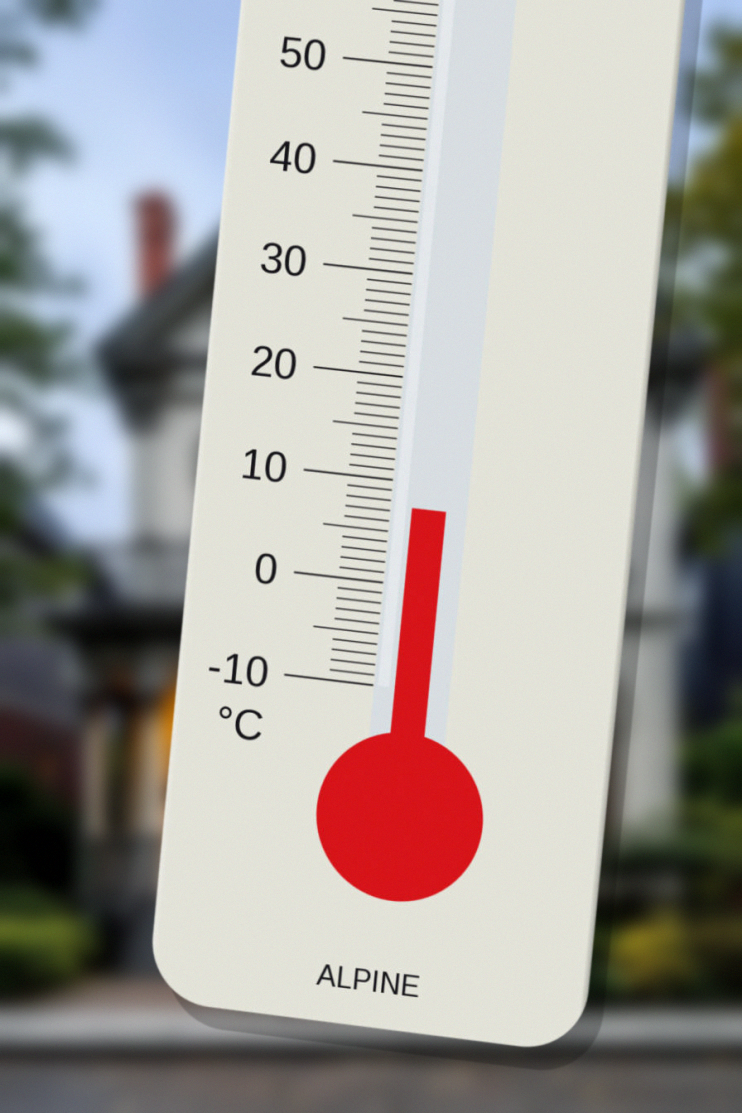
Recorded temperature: 7.5
